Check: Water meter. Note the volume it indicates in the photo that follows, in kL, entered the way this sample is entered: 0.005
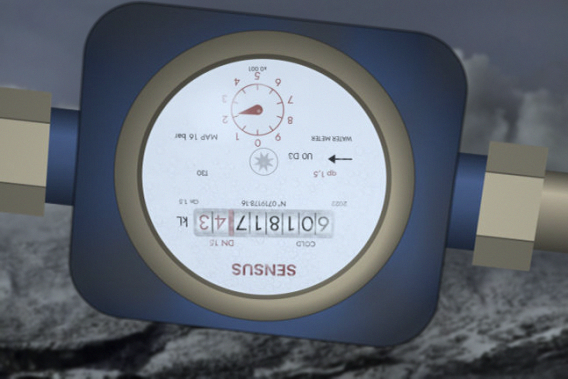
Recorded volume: 601817.432
